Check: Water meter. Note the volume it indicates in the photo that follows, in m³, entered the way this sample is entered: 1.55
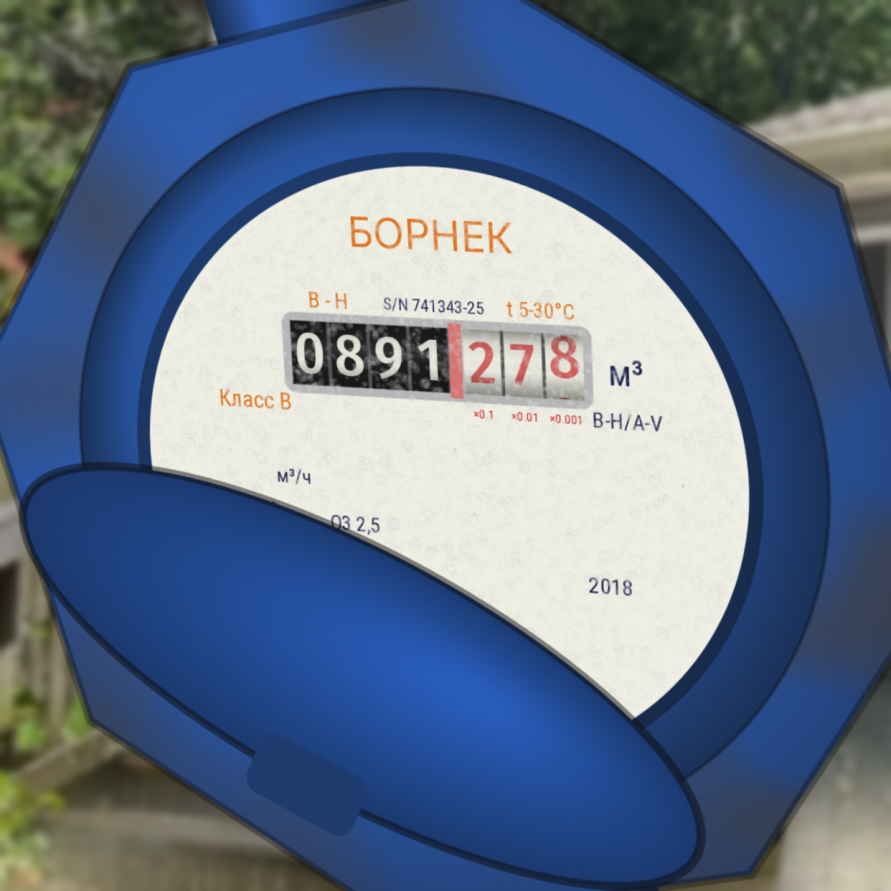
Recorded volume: 891.278
